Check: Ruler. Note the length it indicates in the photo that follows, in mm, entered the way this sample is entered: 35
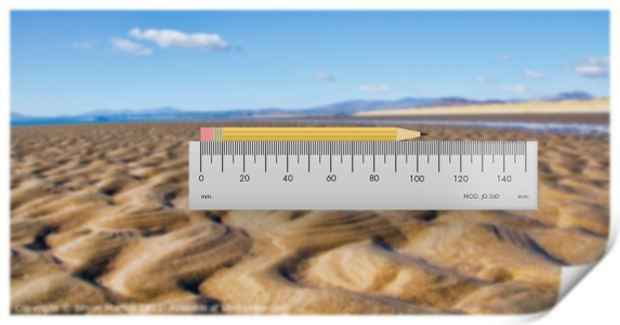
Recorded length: 105
